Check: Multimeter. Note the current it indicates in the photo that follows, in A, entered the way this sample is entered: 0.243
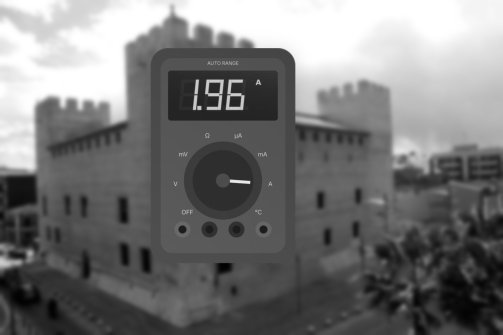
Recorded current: 1.96
